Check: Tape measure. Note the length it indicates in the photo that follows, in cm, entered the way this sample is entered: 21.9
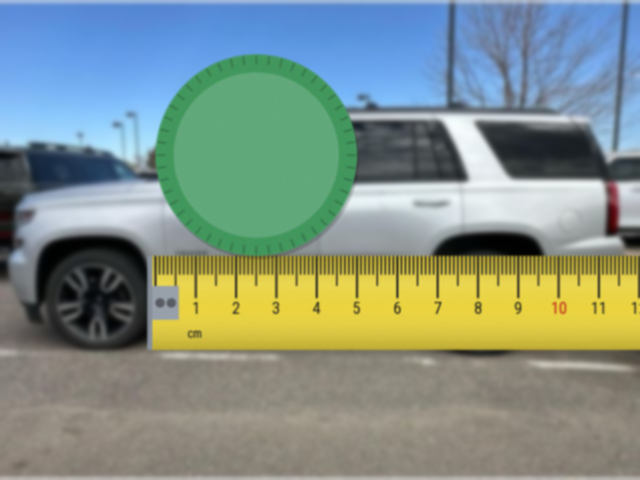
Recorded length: 5
